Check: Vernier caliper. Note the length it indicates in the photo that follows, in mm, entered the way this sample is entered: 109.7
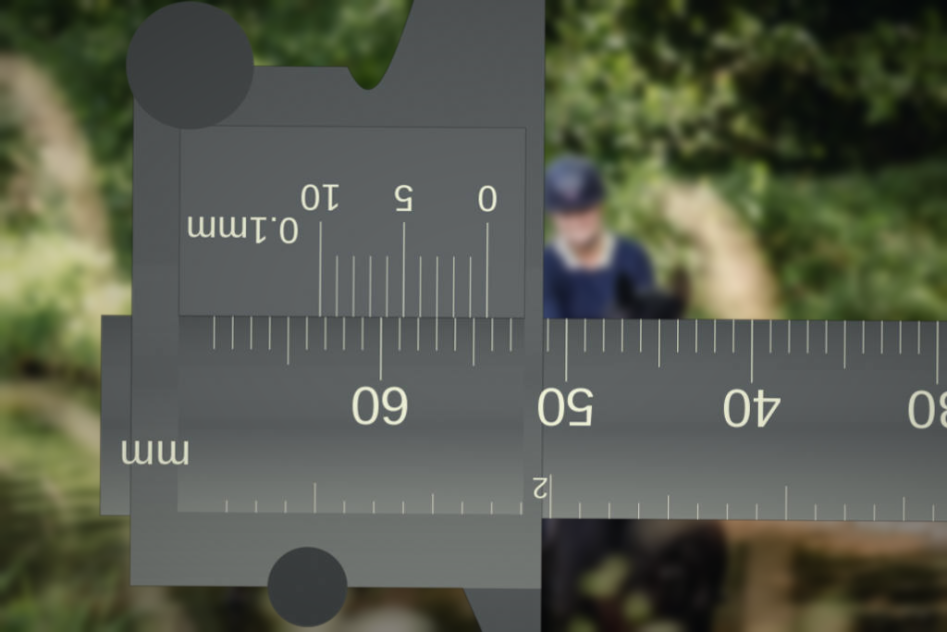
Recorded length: 54.3
